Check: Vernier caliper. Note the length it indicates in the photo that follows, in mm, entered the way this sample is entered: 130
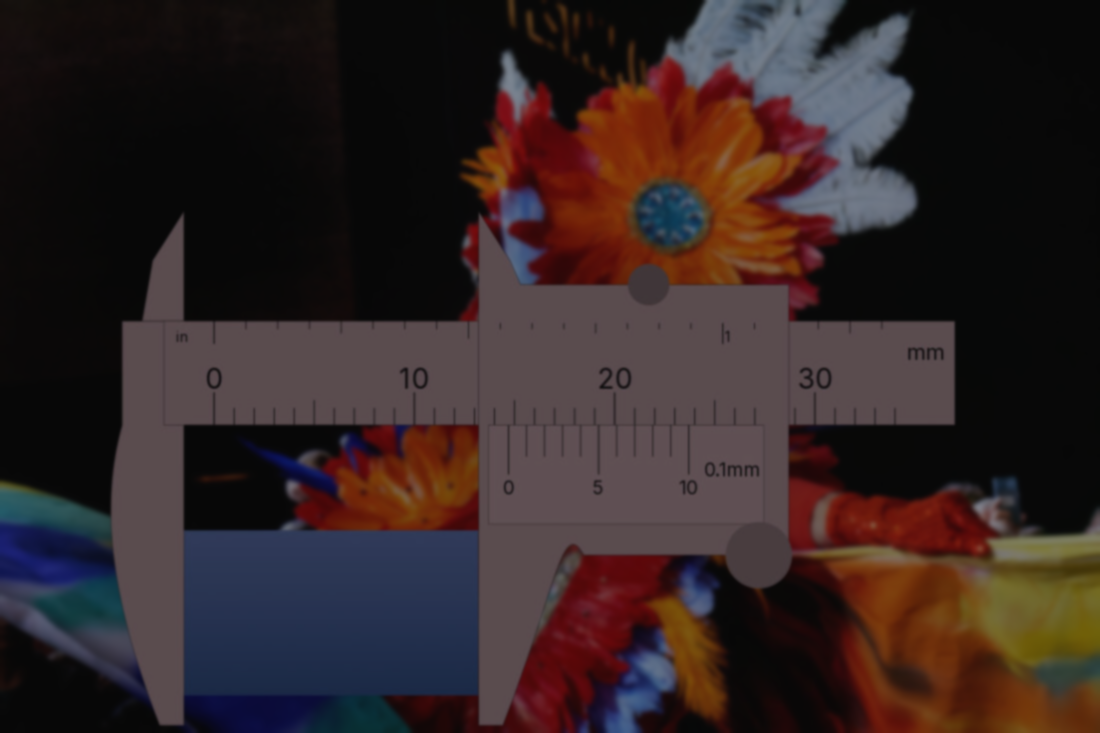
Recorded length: 14.7
